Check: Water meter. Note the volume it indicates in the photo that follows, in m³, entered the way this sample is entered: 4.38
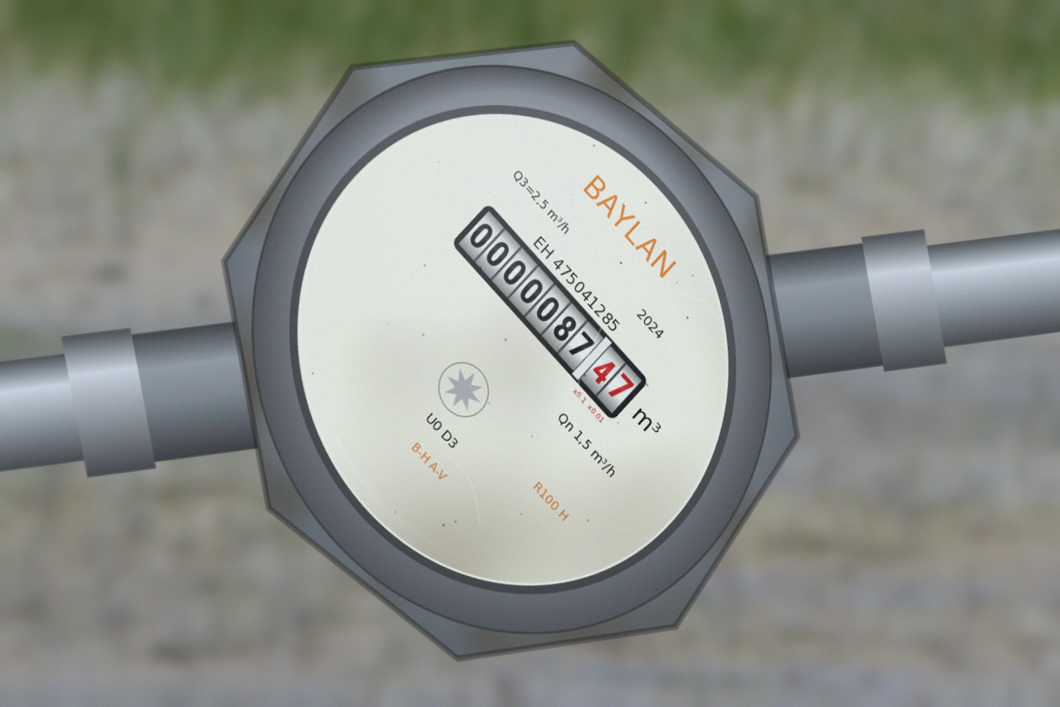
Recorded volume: 87.47
